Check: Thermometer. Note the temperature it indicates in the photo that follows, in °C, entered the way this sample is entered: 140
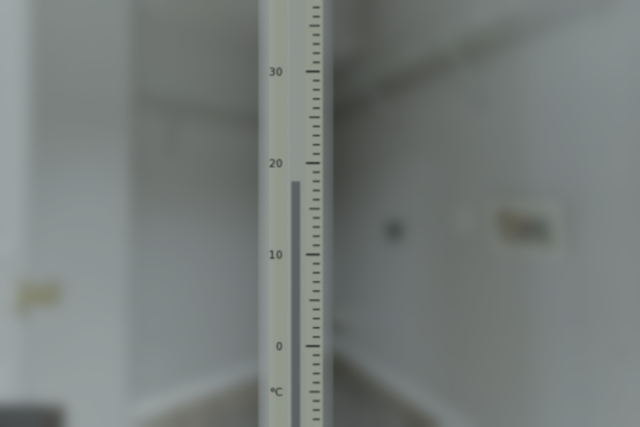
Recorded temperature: 18
